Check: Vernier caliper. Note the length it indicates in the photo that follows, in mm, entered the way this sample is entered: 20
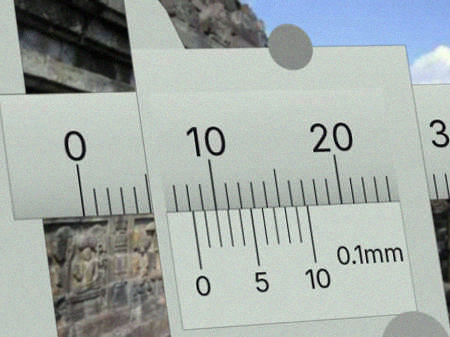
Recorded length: 8.2
